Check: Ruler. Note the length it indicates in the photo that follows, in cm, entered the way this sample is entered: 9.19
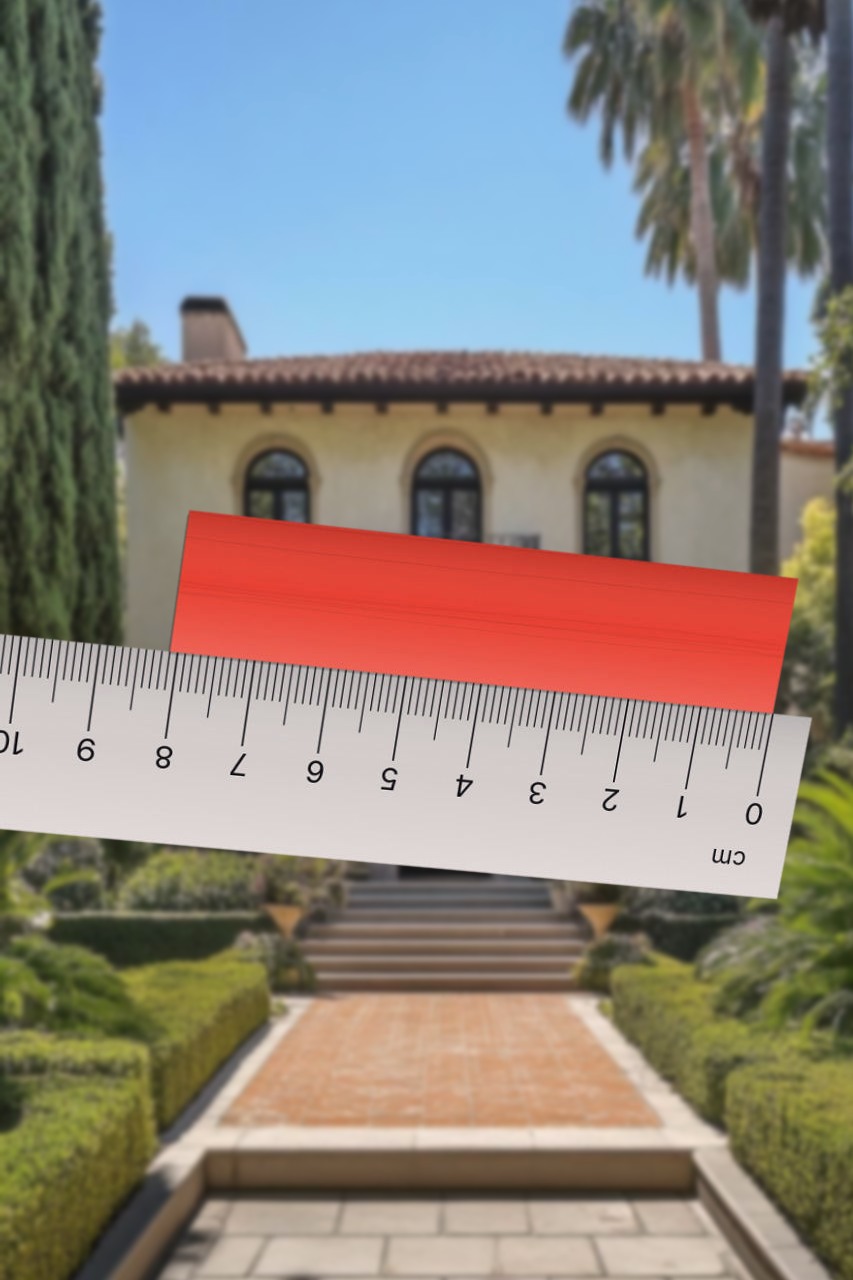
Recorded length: 8.1
